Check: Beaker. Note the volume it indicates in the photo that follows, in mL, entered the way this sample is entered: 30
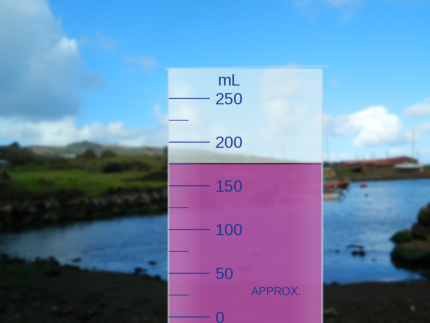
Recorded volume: 175
